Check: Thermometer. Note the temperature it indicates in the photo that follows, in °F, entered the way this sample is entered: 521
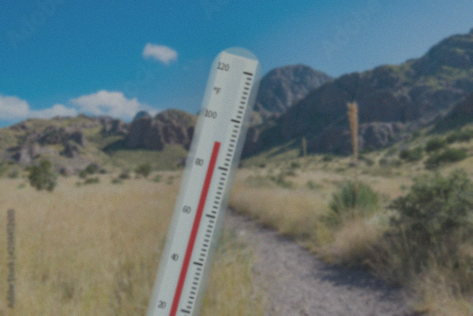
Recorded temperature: 90
